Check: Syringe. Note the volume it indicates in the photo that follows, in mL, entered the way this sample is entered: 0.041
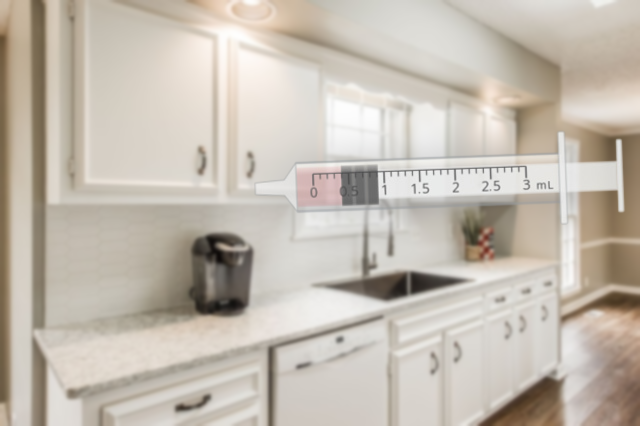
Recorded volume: 0.4
